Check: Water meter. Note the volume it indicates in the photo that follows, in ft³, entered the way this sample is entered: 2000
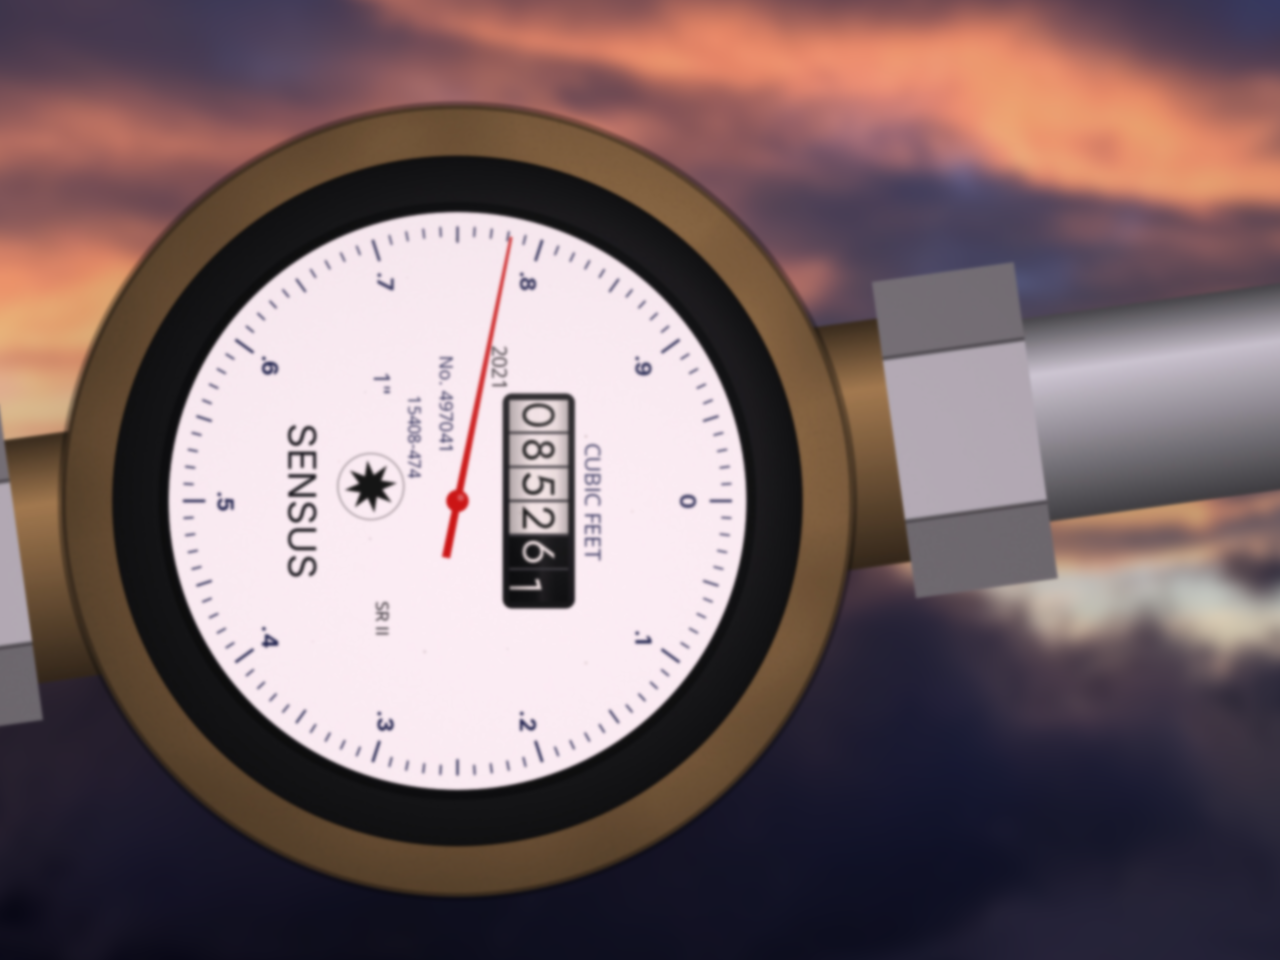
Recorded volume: 85260.78
